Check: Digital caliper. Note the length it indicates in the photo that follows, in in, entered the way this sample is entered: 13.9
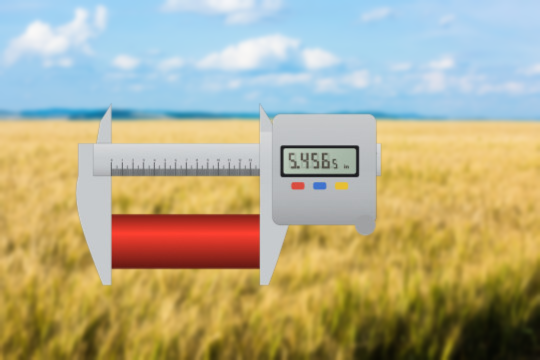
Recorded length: 5.4565
